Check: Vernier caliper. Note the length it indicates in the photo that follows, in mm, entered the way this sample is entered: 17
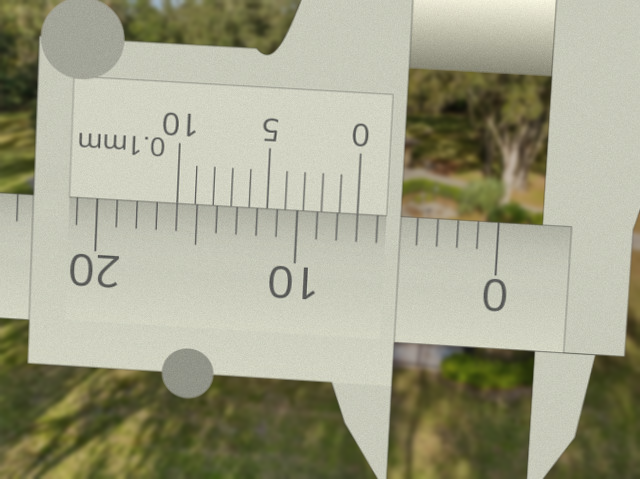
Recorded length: 7.0
